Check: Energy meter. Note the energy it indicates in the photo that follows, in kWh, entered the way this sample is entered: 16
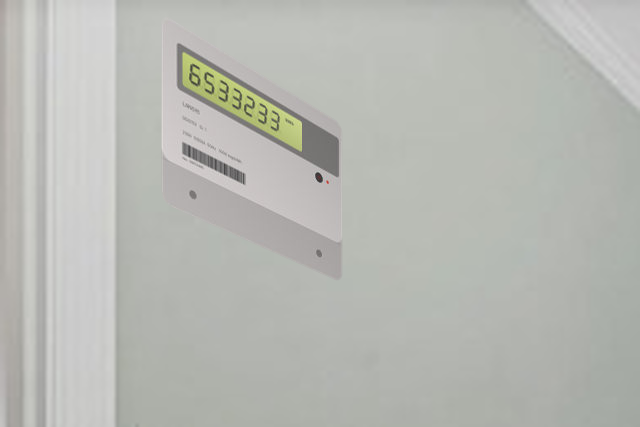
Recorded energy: 6533233
